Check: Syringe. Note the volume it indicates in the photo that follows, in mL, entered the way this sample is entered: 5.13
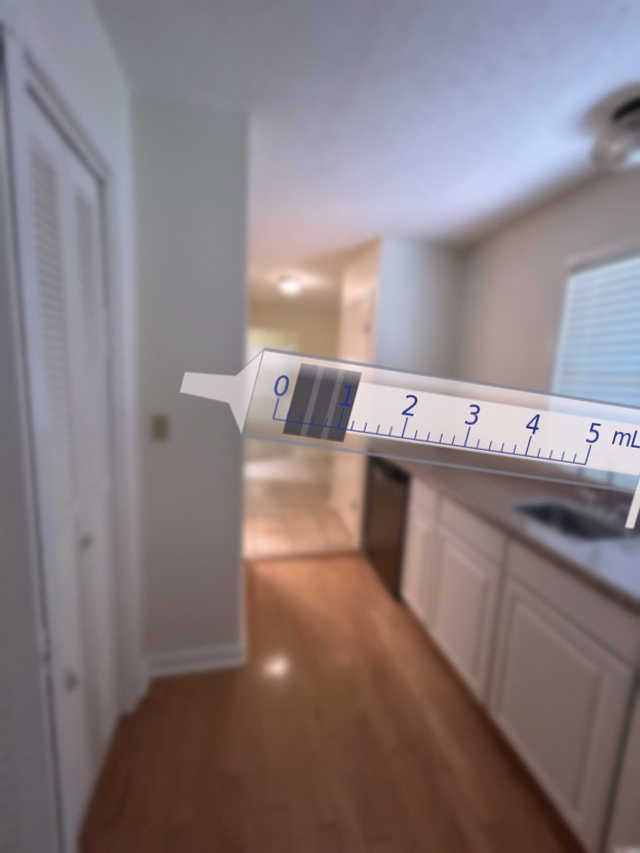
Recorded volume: 0.2
